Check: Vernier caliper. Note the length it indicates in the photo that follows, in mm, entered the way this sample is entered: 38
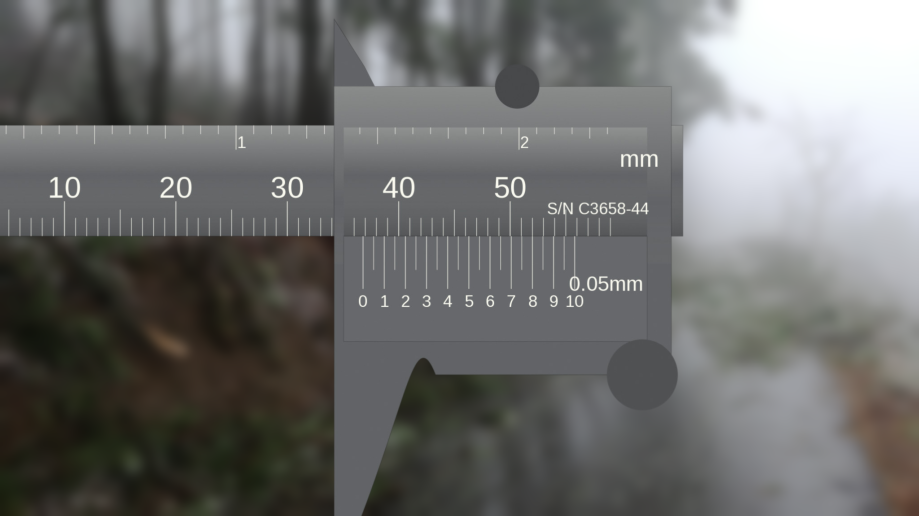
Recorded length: 36.8
